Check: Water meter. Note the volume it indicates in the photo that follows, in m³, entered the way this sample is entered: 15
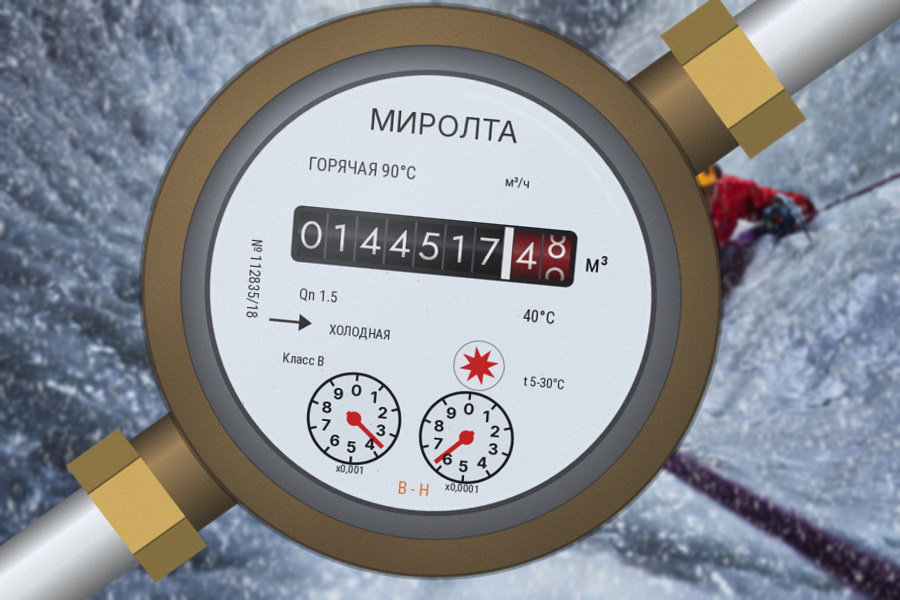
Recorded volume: 144517.4836
